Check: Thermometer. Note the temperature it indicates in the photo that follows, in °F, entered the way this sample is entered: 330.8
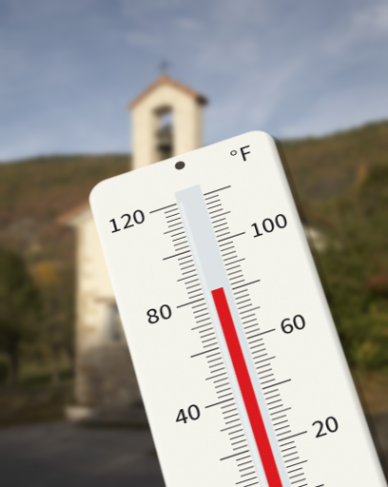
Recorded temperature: 82
